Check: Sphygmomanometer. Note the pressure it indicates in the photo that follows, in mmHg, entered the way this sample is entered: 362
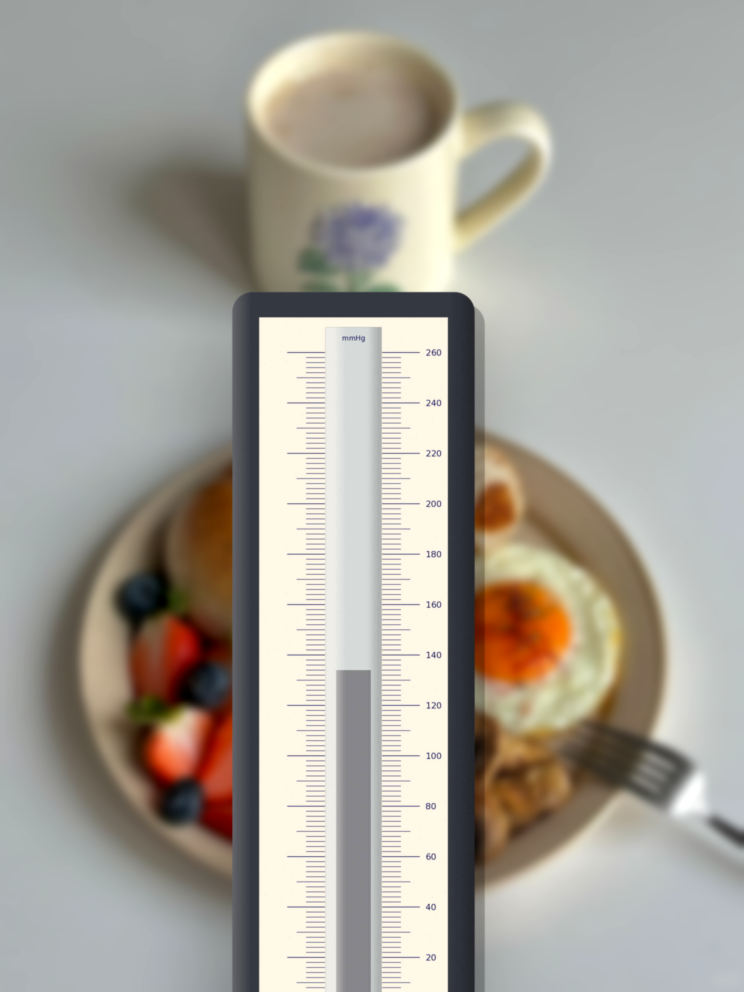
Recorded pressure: 134
